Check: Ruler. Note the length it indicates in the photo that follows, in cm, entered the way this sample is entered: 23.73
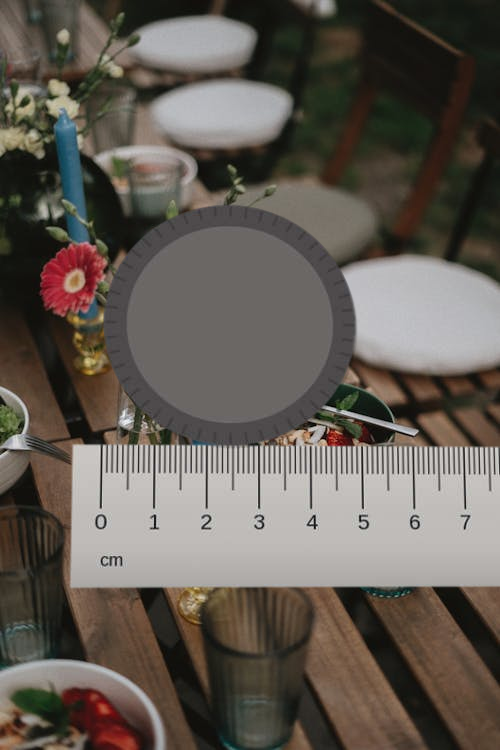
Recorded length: 4.9
